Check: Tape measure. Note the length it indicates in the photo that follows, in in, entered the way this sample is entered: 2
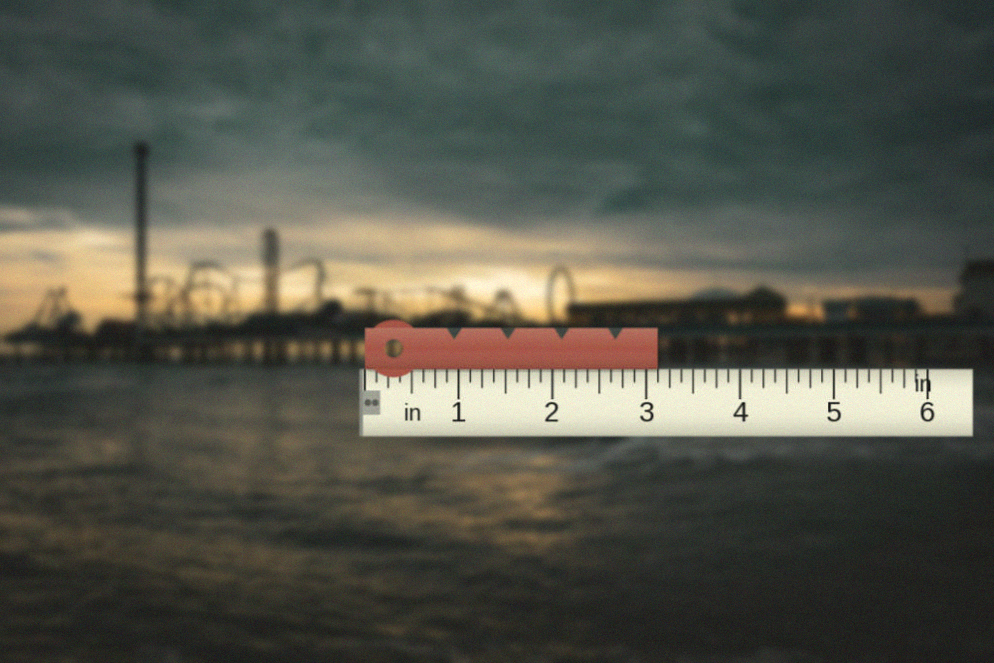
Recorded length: 3.125
